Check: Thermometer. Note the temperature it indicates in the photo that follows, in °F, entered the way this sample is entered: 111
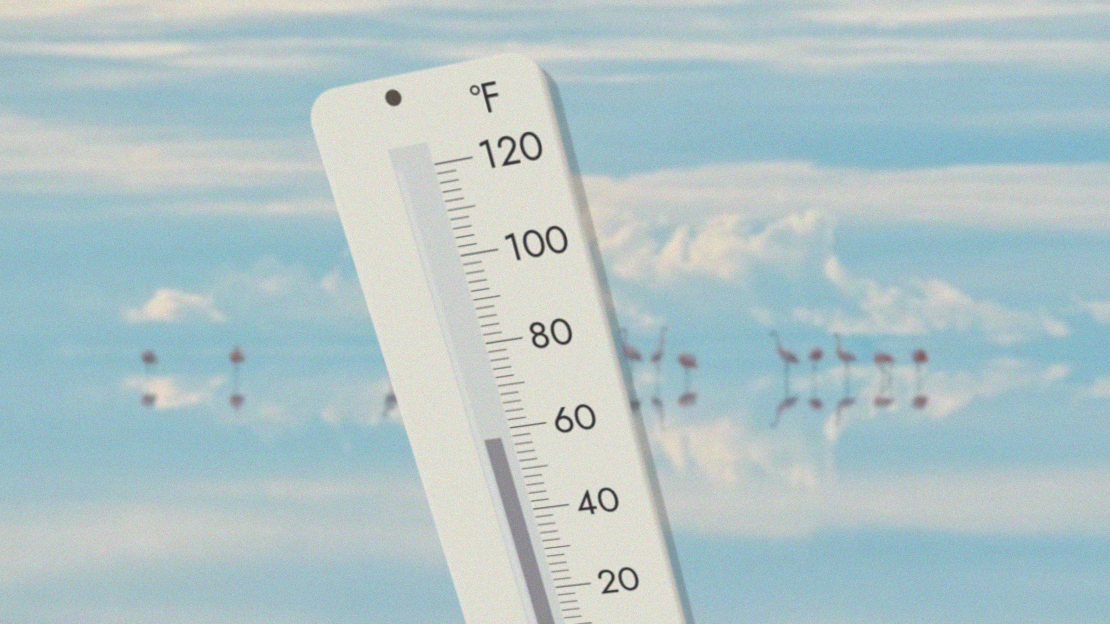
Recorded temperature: 58
